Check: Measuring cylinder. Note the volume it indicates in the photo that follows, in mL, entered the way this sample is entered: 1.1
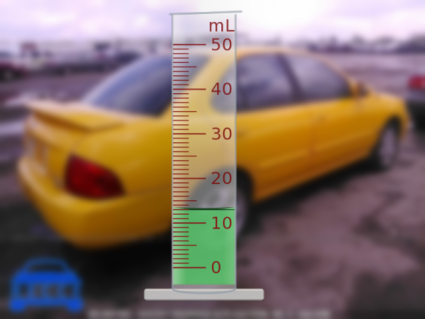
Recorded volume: 13
